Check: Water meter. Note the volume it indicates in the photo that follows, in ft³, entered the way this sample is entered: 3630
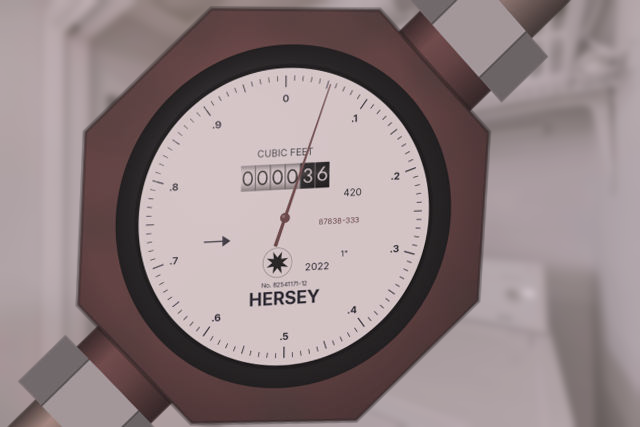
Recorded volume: 36.05
